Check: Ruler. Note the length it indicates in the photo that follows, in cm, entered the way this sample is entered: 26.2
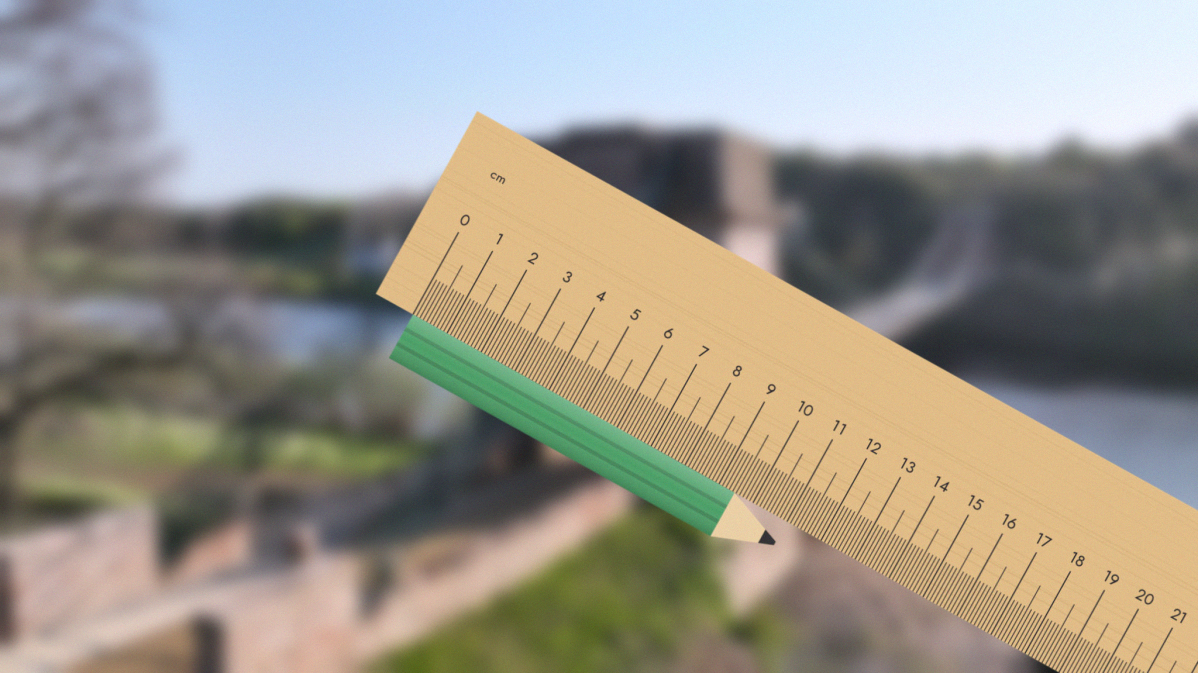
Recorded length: 11
